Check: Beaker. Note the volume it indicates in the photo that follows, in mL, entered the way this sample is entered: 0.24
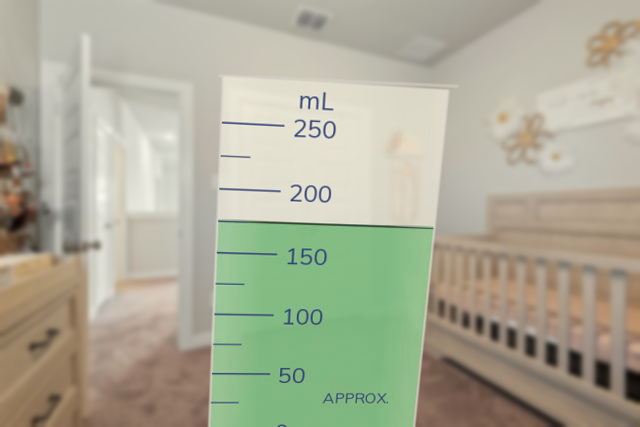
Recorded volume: 175
